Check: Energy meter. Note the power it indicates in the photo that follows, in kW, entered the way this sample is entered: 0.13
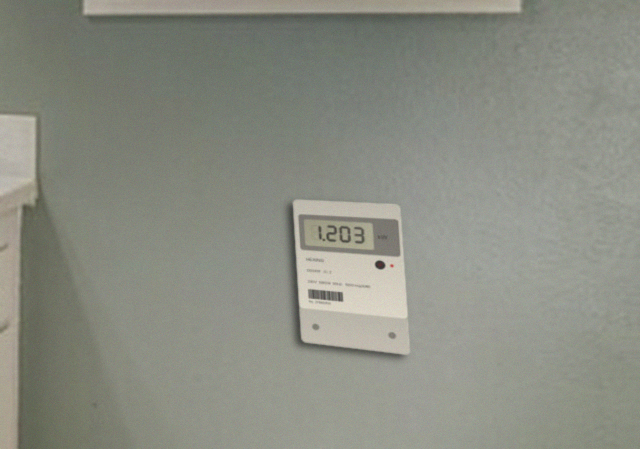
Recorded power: 1.203
